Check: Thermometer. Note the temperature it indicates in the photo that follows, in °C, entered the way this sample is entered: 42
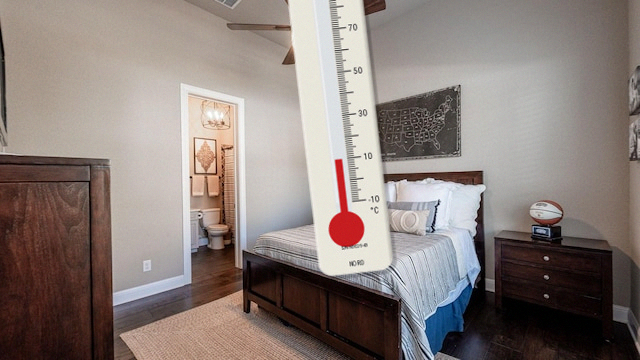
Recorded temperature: 10
